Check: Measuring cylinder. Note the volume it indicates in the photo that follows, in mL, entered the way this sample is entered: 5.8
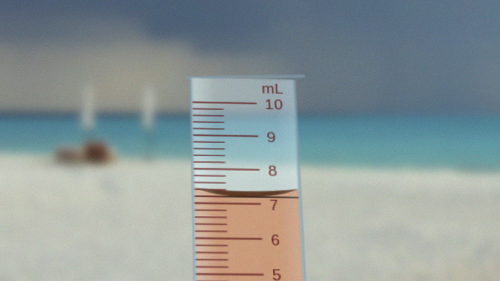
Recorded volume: 7.2
